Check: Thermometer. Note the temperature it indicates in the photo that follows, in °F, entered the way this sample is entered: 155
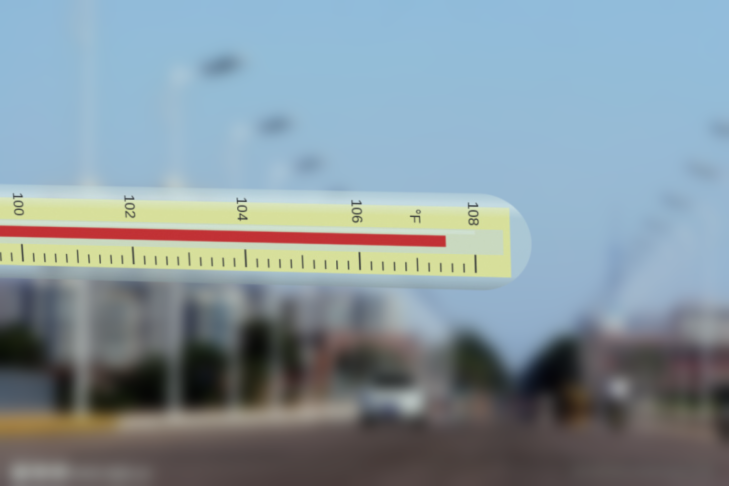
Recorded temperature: 107.5
